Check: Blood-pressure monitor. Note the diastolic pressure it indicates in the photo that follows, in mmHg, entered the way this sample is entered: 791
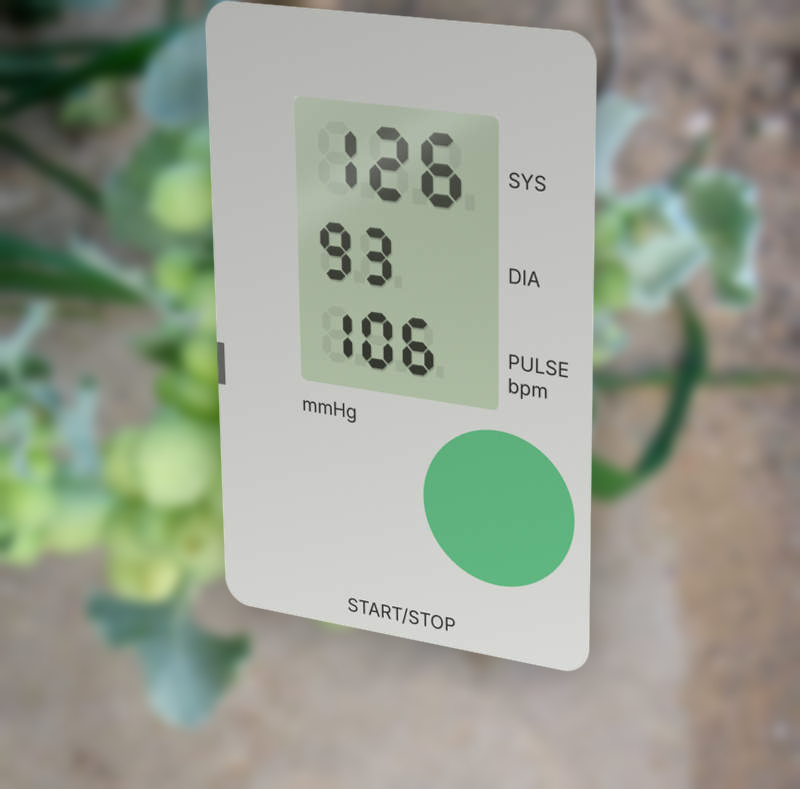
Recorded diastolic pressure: 93
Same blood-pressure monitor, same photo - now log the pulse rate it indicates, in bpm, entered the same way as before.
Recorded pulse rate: 106
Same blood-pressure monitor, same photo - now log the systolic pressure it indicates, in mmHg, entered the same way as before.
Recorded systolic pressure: 126
